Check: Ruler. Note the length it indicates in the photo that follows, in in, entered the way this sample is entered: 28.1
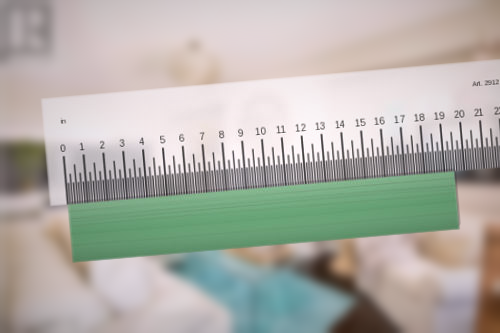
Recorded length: 19.5
